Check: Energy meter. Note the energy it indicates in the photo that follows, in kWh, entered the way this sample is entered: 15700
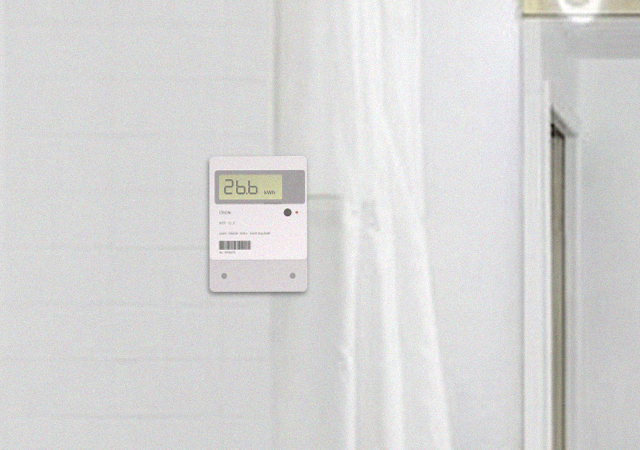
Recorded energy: 26.6
